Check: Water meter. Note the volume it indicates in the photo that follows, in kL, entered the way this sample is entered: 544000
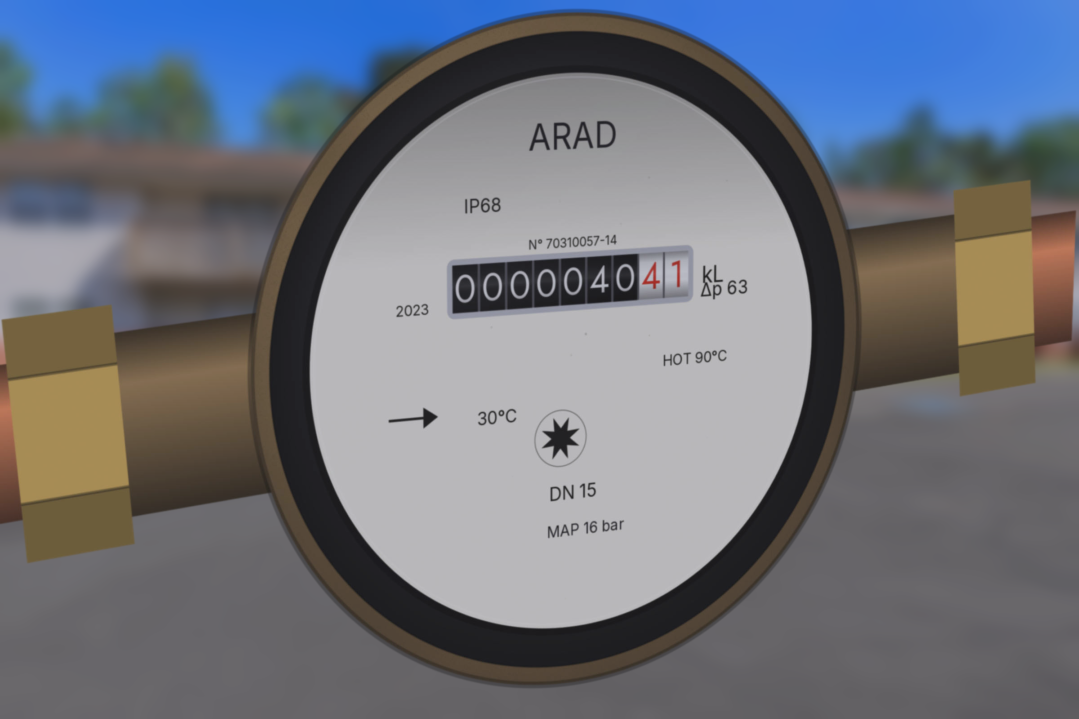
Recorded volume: 40.41
